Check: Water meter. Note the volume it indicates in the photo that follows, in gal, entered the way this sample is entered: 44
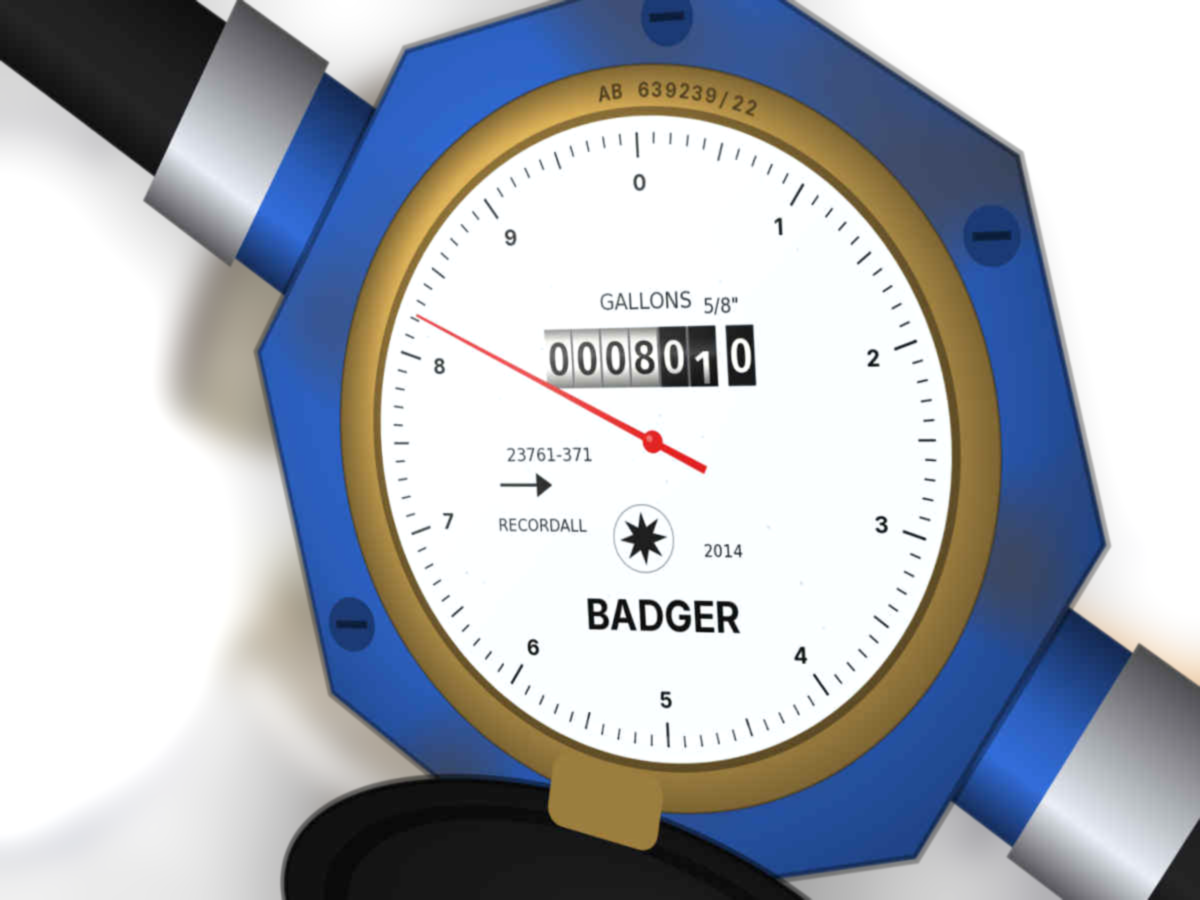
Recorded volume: 8008.2
